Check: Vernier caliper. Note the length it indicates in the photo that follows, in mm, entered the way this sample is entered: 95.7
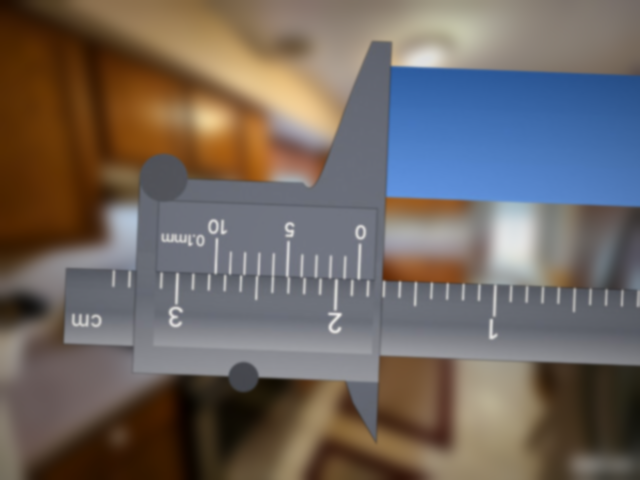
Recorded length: 18.6
